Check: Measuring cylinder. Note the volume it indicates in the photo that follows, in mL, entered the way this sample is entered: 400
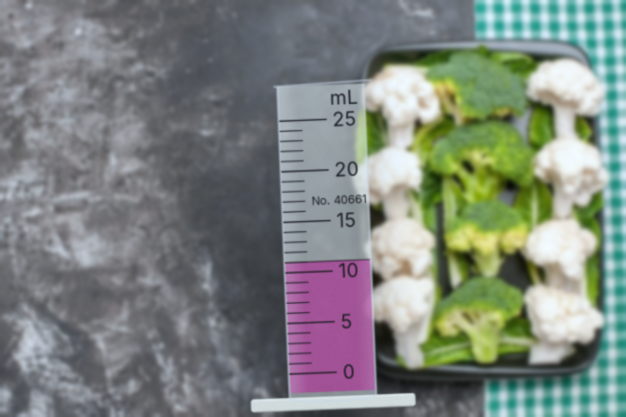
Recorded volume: 11
